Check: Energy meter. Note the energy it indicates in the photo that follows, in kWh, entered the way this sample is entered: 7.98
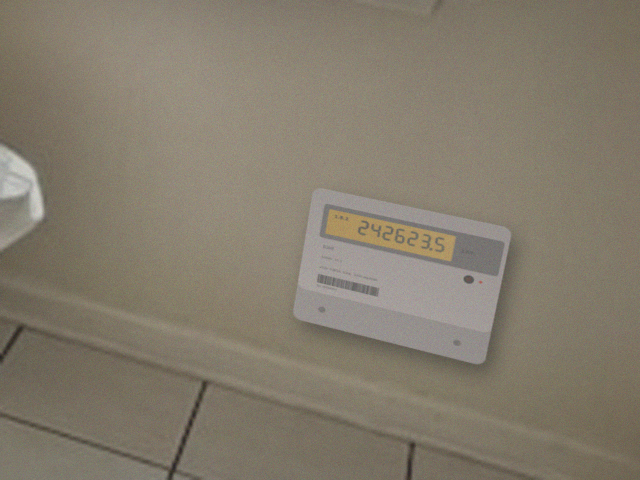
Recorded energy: 242623.5
